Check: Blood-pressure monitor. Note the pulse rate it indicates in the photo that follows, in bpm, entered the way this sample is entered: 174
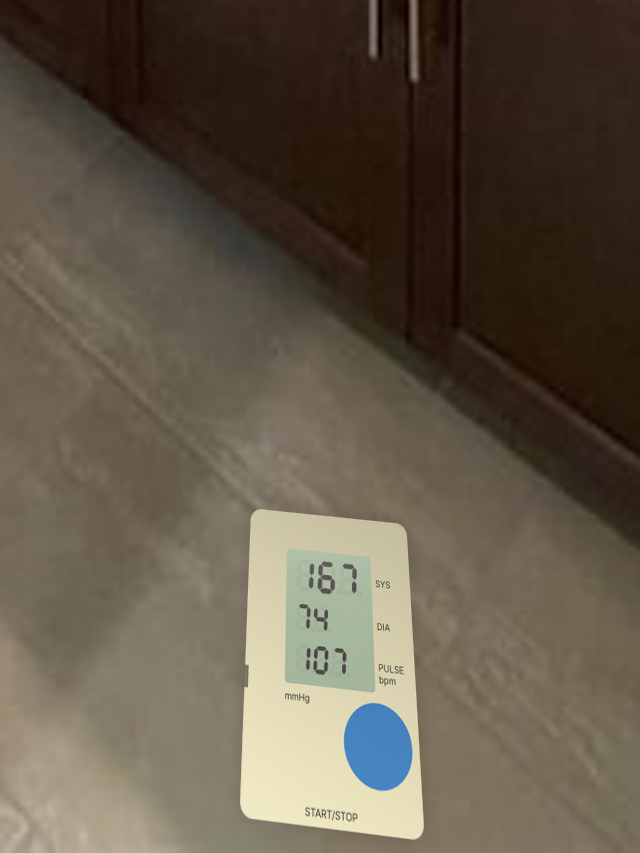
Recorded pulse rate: 107
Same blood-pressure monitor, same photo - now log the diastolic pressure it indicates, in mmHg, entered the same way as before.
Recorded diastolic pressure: 74
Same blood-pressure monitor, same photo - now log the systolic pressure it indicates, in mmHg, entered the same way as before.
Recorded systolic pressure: 167
